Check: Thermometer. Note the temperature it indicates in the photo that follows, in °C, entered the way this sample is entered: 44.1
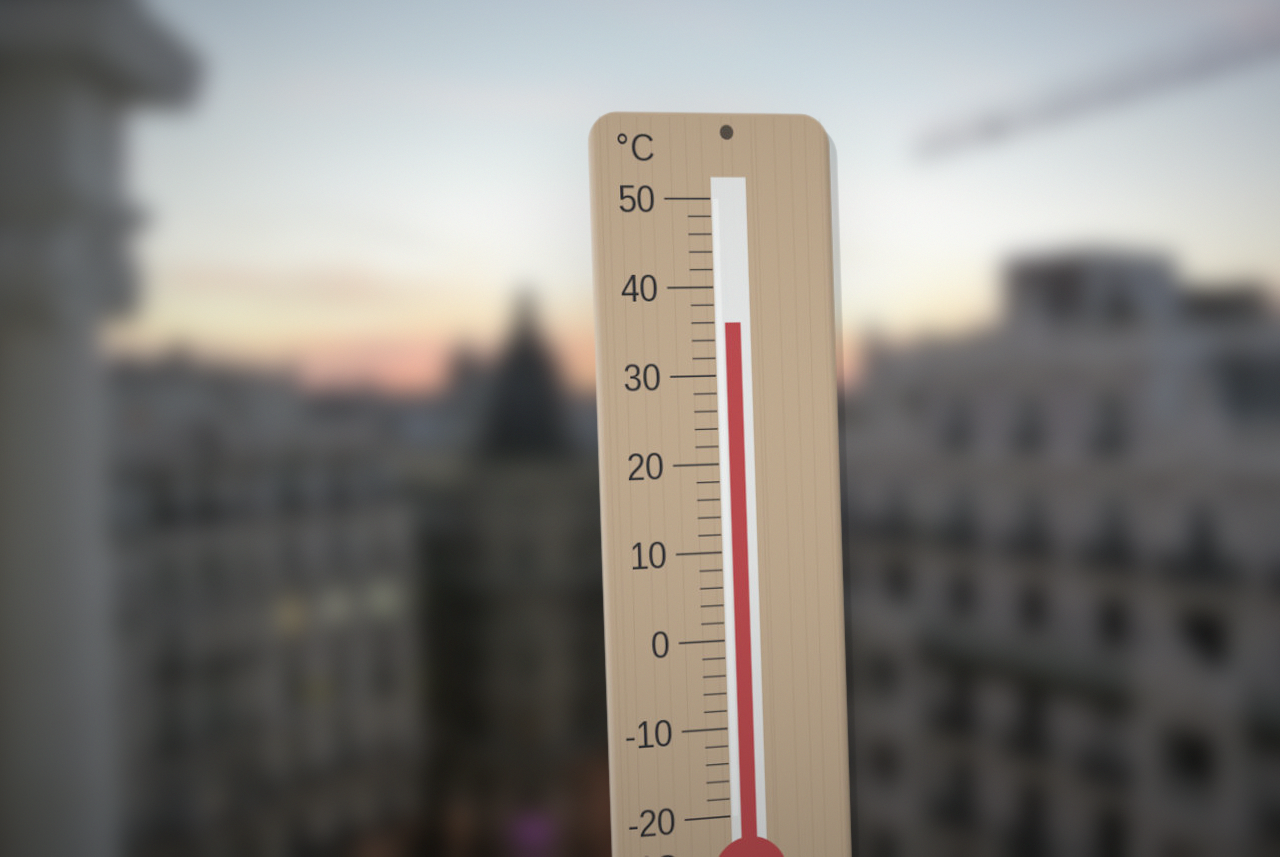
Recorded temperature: 36
